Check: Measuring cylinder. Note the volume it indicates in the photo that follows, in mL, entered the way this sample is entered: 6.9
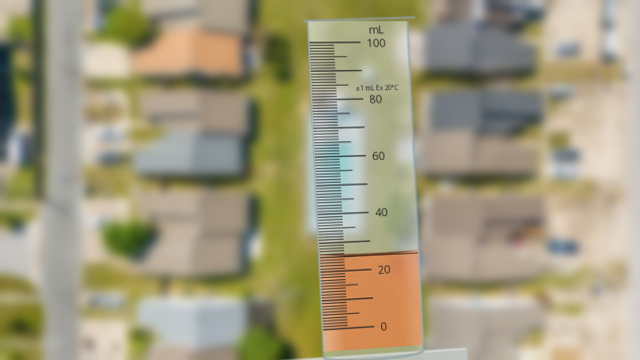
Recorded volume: 25
